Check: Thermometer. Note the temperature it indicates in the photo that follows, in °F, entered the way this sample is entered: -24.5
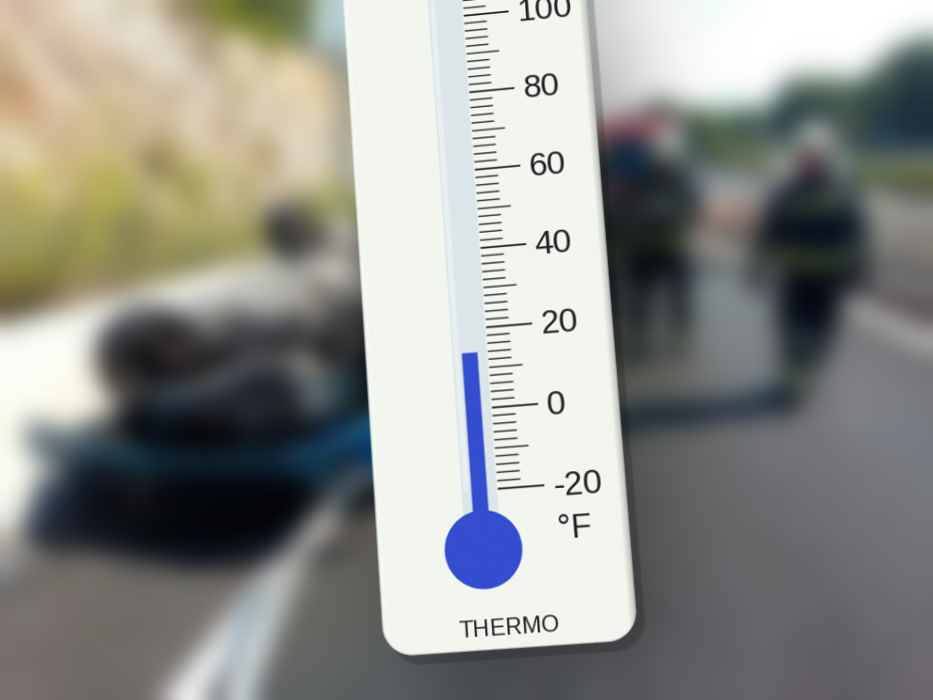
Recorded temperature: 14
